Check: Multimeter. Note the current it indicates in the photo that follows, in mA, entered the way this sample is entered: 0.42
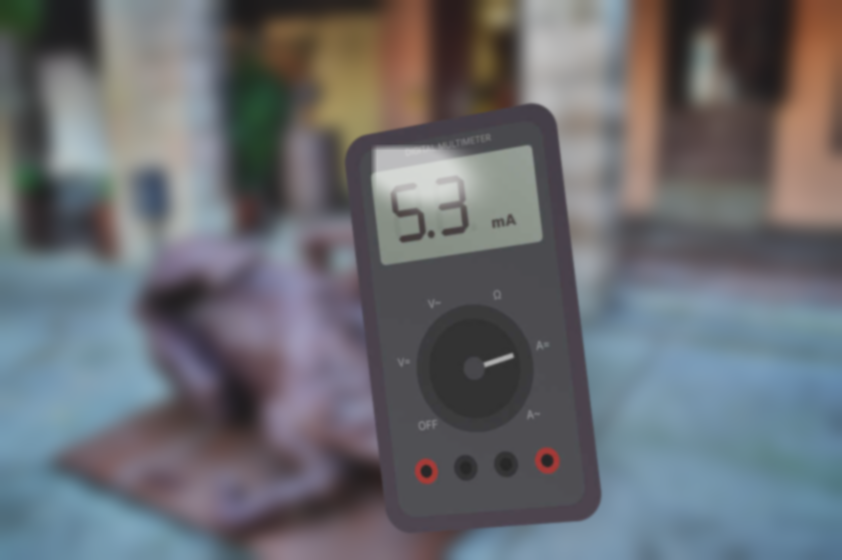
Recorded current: 5.3
